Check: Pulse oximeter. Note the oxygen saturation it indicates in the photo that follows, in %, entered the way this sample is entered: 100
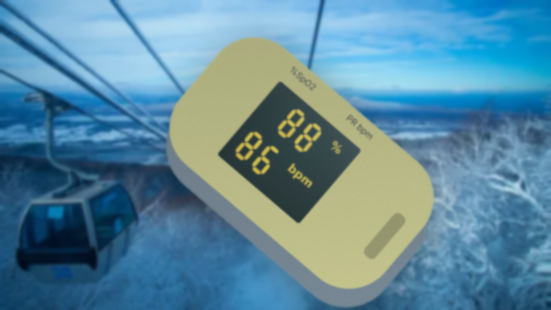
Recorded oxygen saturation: 88
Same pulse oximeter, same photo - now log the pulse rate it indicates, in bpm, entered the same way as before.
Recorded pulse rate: 86
